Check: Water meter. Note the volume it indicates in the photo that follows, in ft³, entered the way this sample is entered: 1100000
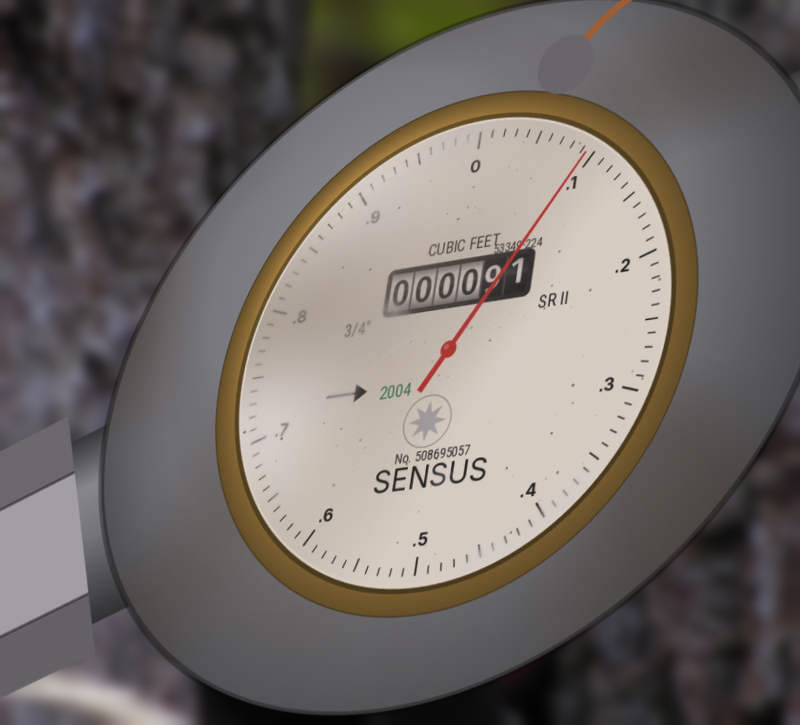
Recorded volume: 91.09
